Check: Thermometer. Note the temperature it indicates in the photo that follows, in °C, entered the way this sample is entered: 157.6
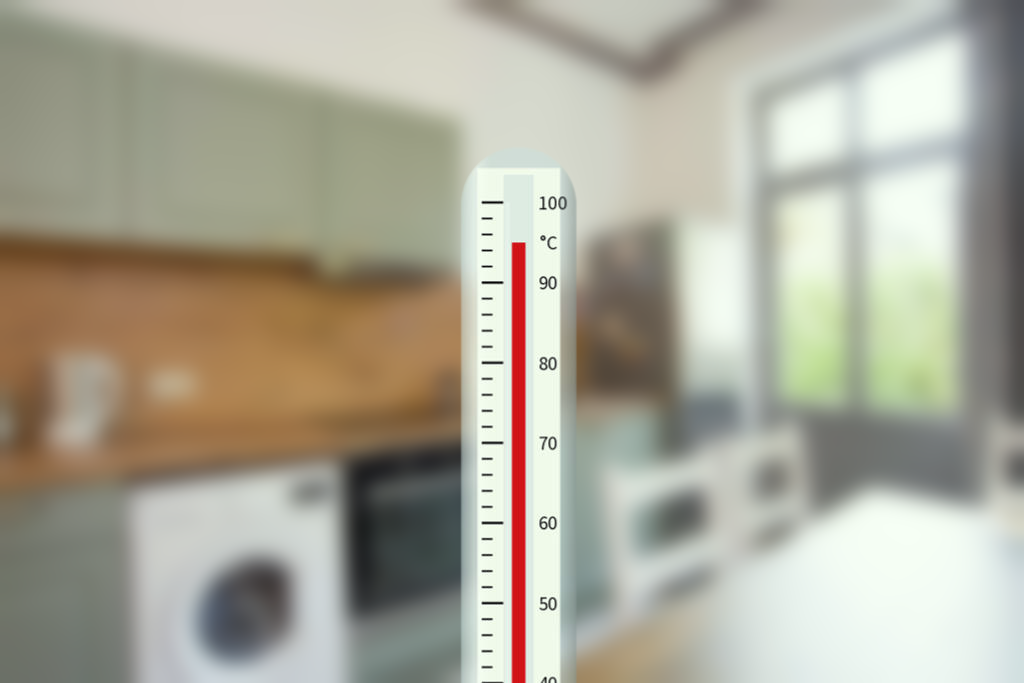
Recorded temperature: 95
